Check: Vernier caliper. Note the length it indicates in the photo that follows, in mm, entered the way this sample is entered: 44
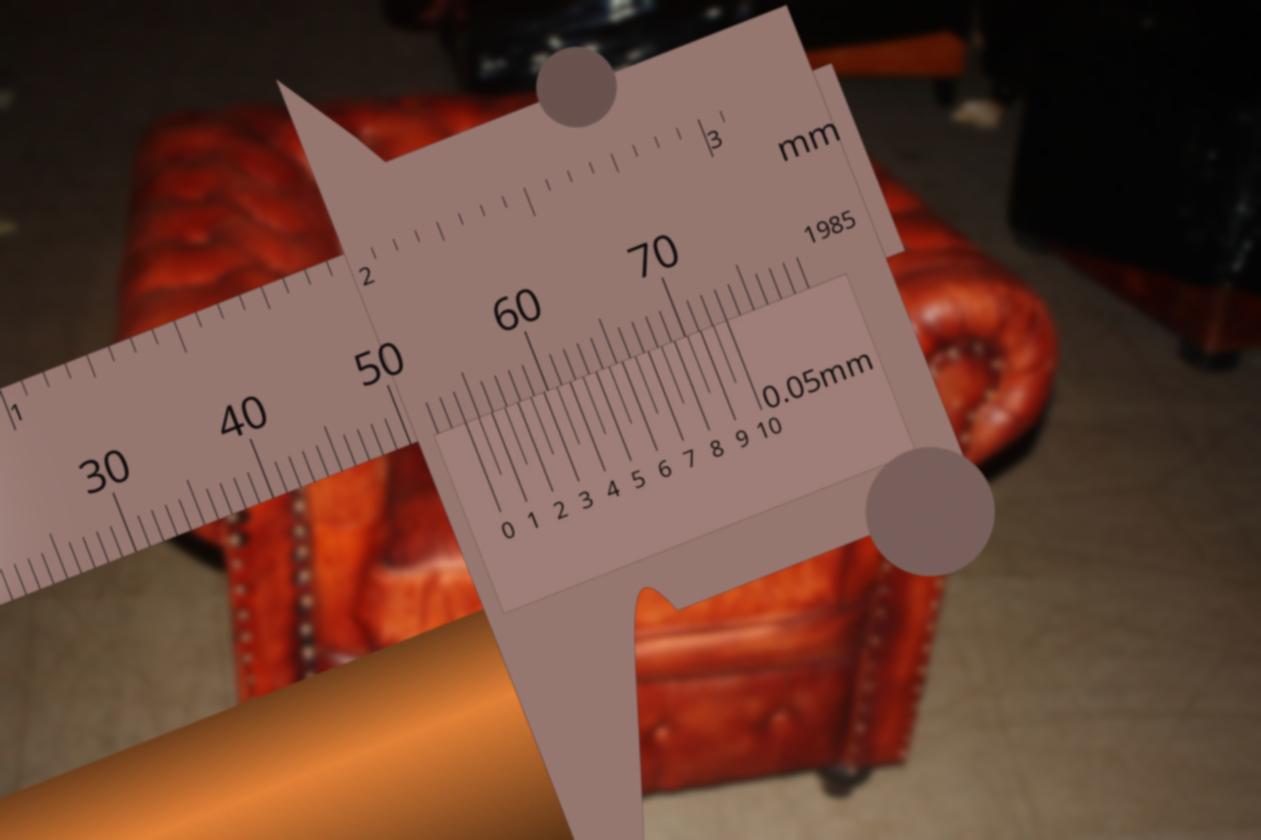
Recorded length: 54.0
